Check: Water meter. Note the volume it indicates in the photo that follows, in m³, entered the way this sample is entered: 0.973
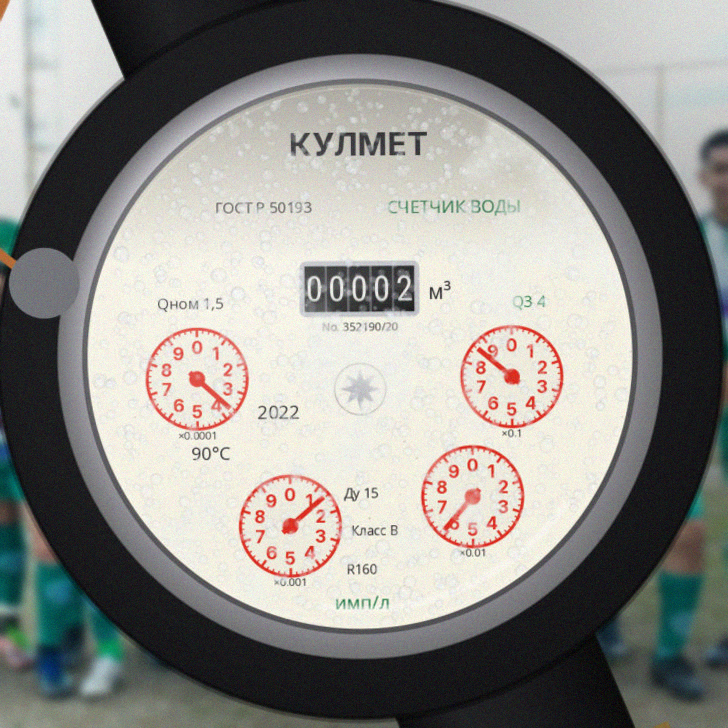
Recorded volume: 2.8613
